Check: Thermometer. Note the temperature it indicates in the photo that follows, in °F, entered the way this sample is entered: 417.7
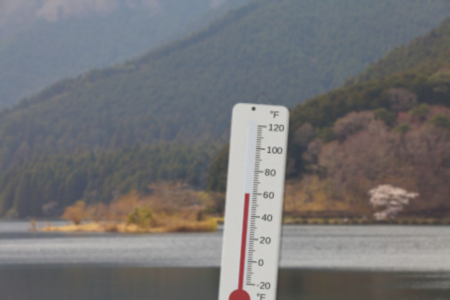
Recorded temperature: 60
